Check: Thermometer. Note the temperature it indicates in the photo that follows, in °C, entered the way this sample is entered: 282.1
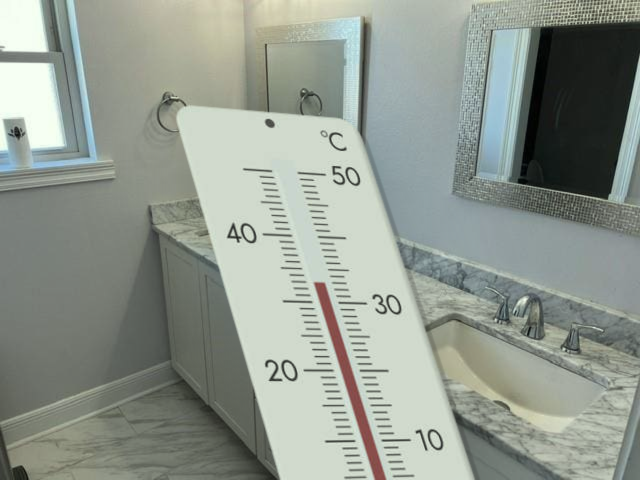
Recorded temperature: 33
